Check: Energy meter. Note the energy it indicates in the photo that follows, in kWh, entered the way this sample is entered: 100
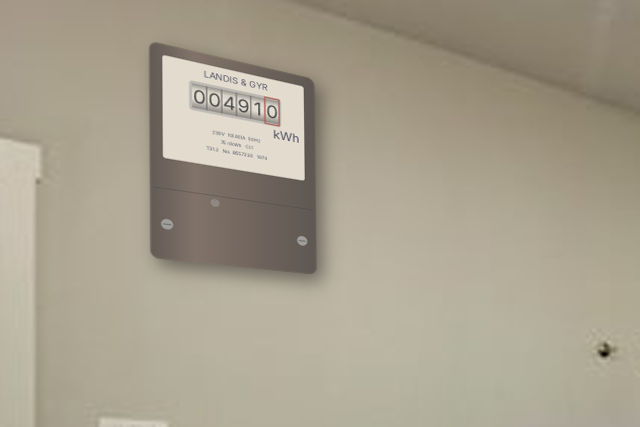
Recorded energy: 491.0
